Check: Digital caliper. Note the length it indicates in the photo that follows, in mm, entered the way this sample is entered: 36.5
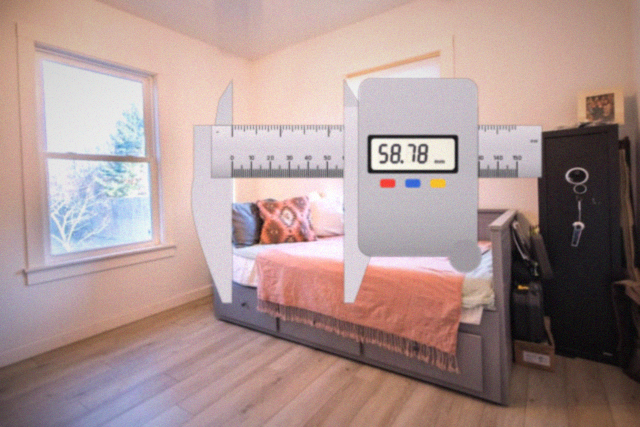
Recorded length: 58.78
